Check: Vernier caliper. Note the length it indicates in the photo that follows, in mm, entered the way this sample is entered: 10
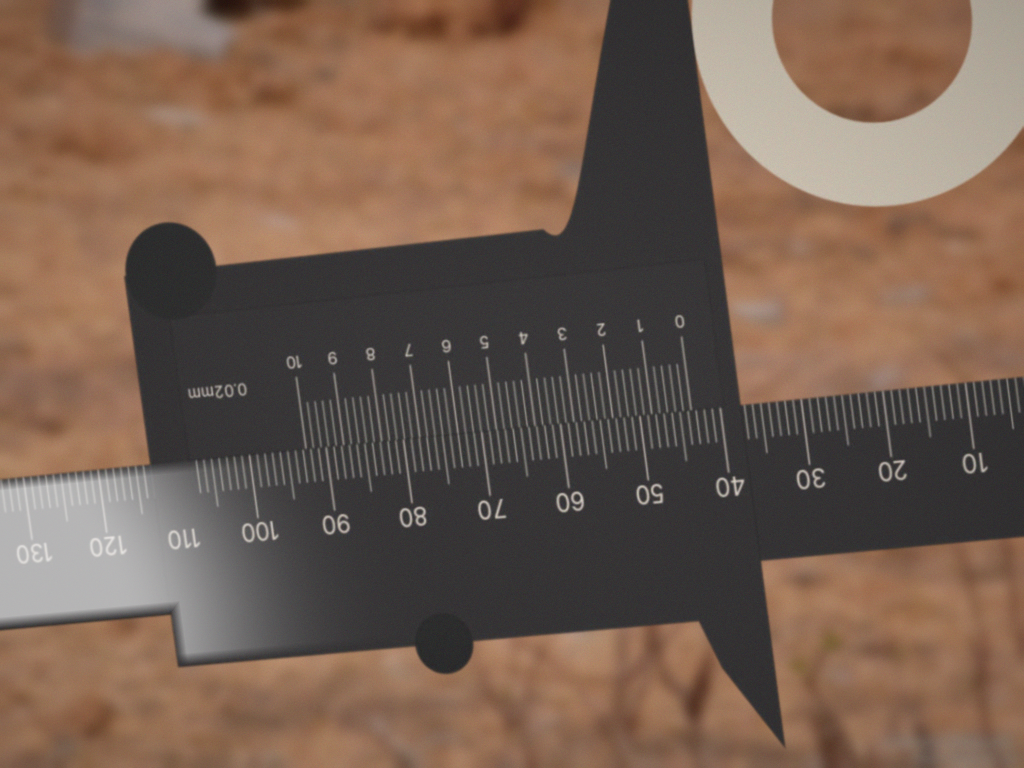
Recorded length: 43.6
